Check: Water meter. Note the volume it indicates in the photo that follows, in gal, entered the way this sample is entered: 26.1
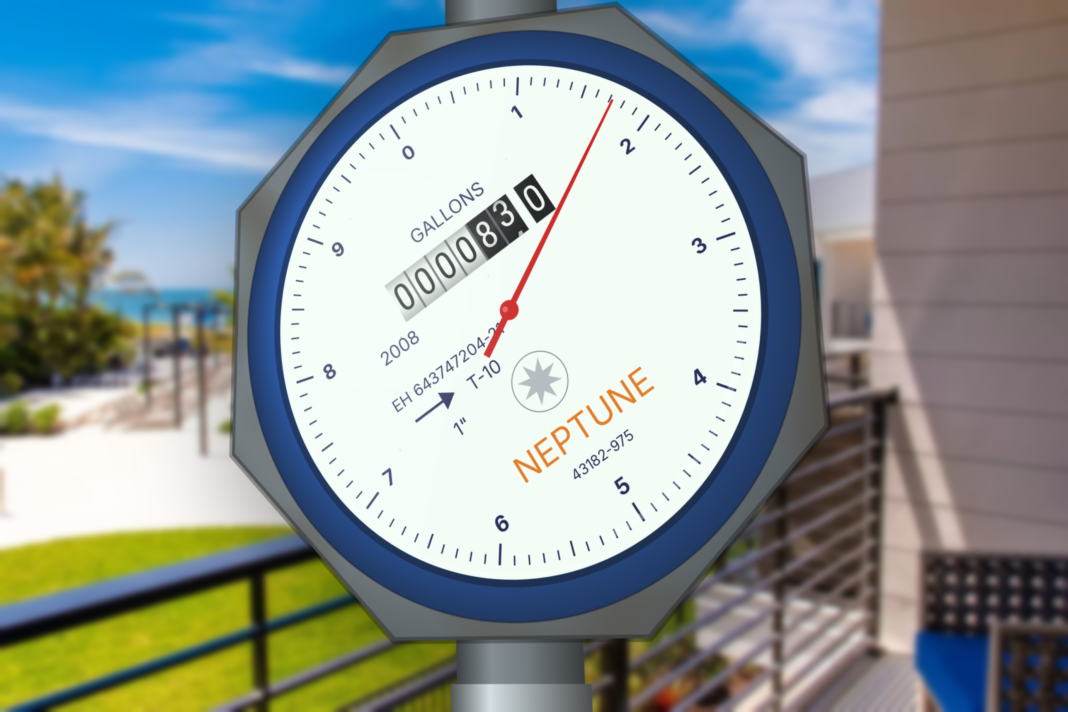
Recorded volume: 831.7
